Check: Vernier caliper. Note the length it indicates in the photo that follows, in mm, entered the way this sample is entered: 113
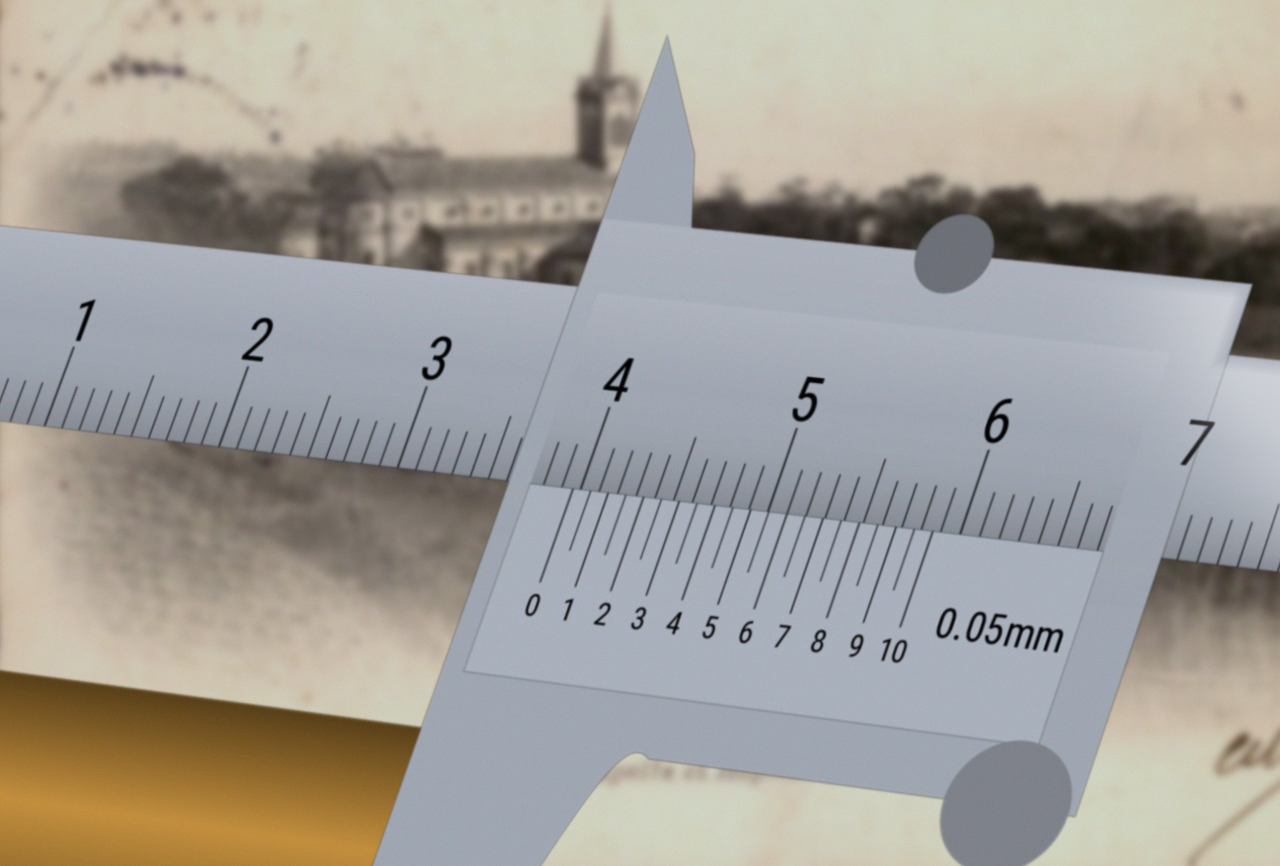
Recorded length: 39.6
